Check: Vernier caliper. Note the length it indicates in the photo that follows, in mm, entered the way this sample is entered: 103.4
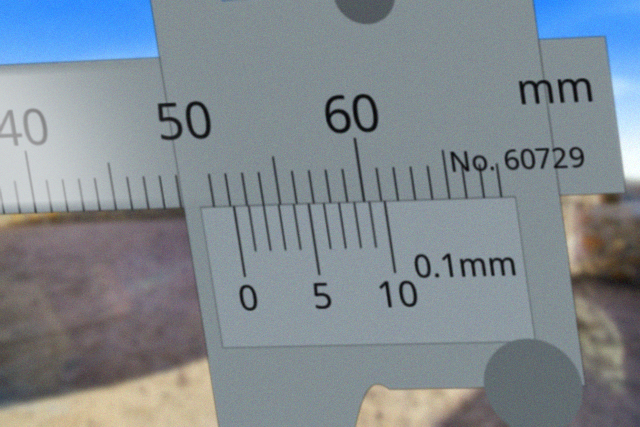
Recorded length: 52.2
